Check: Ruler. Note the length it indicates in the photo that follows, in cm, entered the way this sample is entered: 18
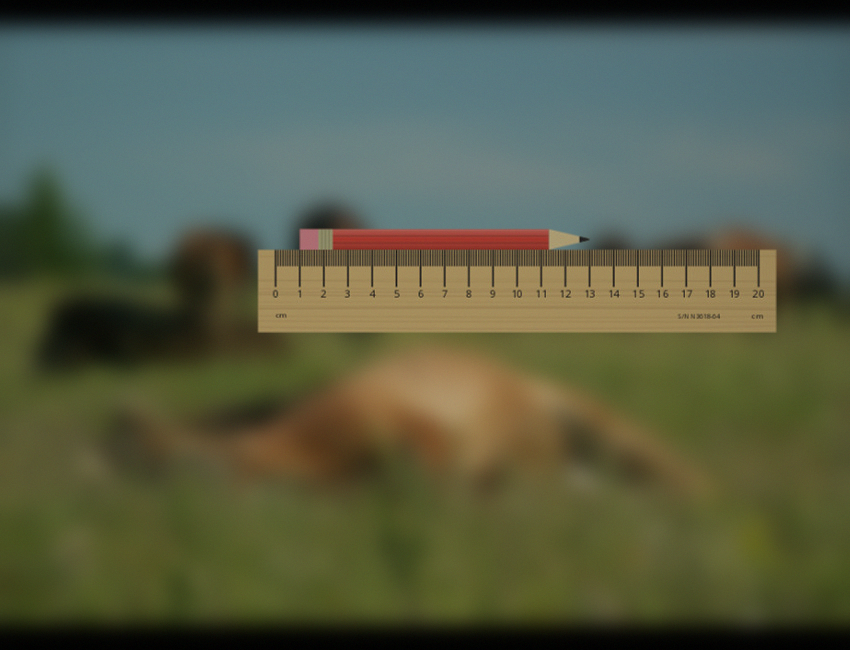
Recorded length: 12
